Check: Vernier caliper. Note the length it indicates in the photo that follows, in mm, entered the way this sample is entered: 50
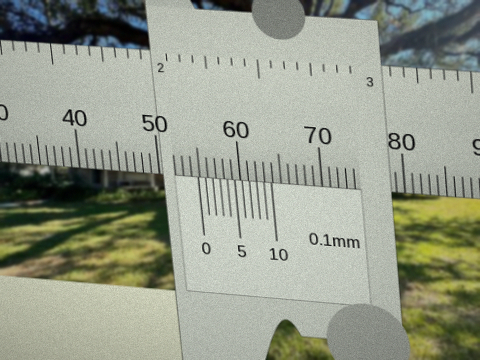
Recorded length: 54.8
